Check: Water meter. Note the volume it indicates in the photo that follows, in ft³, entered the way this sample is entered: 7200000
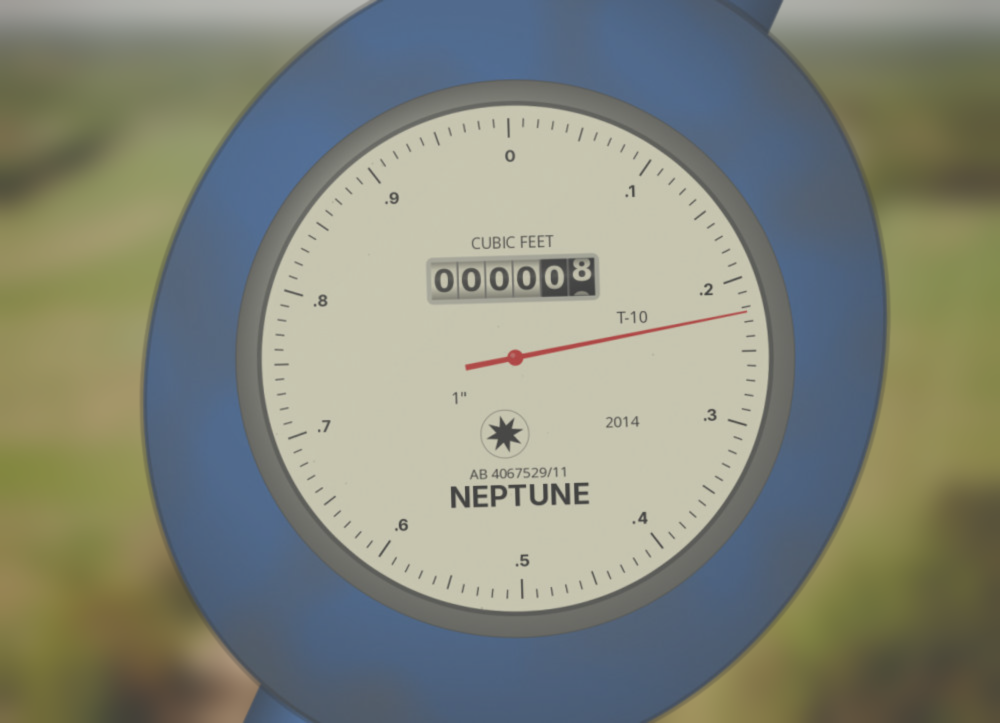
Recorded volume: 8.22
